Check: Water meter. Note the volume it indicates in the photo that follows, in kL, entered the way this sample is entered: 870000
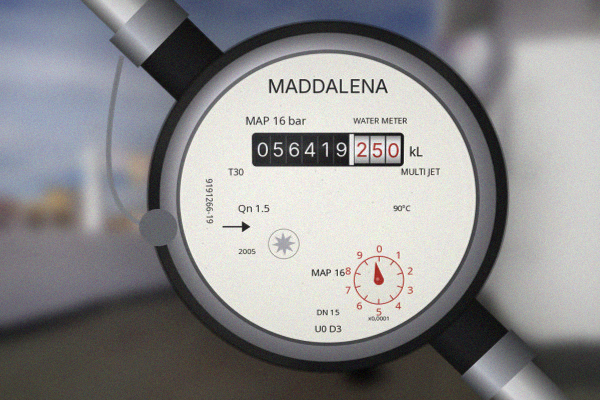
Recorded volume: 56419.2499
